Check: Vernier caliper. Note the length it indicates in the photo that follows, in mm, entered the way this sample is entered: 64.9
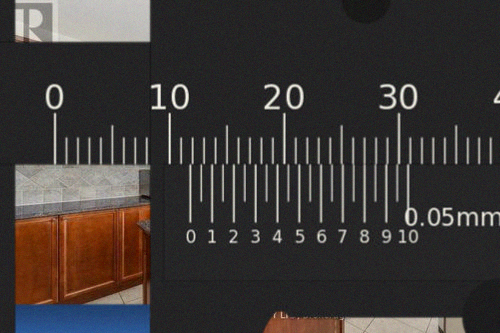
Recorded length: 11.8
